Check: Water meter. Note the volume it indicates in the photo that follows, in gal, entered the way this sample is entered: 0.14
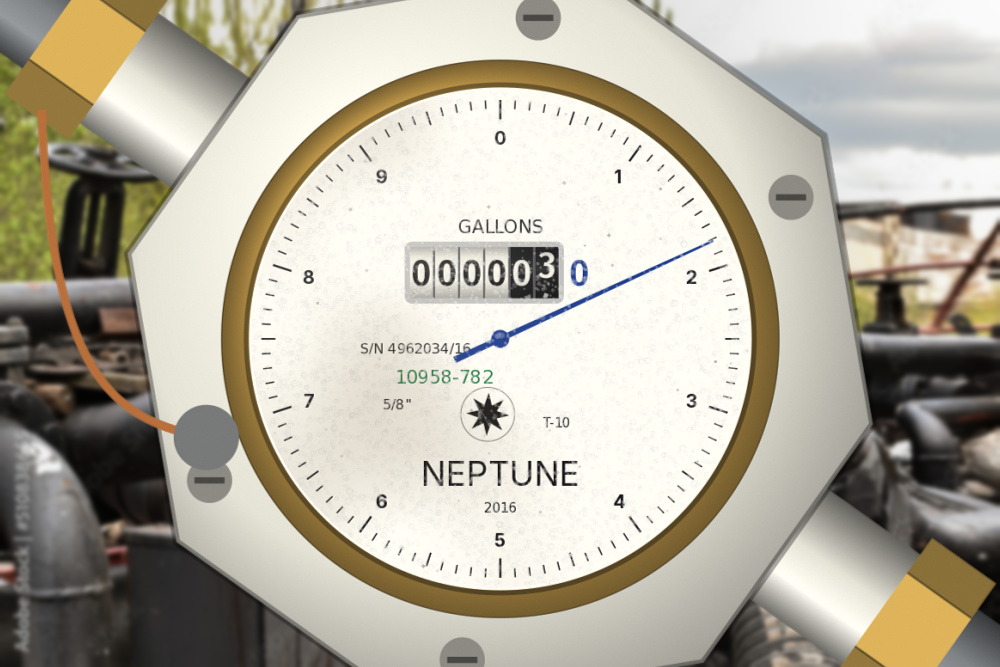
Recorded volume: 31.8
